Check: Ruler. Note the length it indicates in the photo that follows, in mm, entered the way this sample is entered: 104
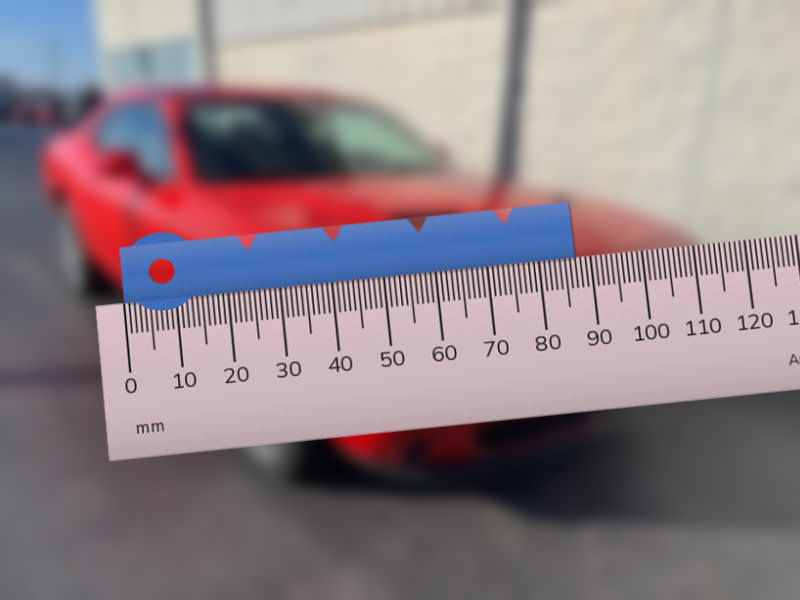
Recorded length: 87
